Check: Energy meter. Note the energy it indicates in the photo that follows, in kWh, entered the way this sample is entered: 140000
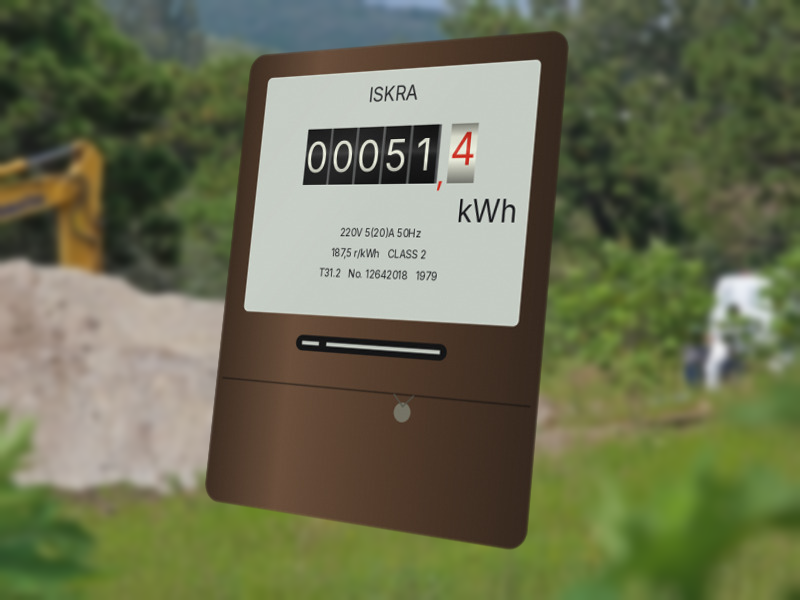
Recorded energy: 51.4
